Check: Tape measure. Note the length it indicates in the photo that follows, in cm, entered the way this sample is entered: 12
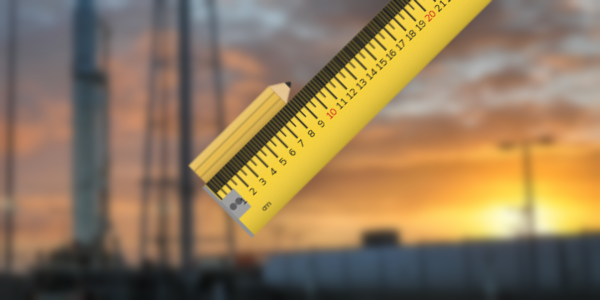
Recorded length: 9.5
